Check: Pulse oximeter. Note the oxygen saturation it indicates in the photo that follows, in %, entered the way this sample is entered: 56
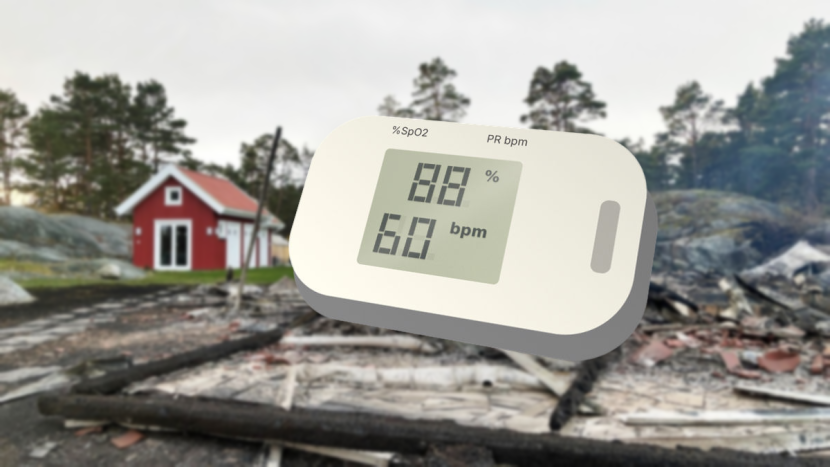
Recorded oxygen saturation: 88
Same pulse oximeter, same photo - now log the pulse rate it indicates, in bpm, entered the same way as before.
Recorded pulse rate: 60
